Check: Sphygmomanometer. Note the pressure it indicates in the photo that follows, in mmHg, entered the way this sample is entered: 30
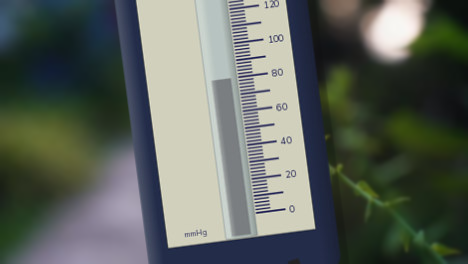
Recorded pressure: 80
